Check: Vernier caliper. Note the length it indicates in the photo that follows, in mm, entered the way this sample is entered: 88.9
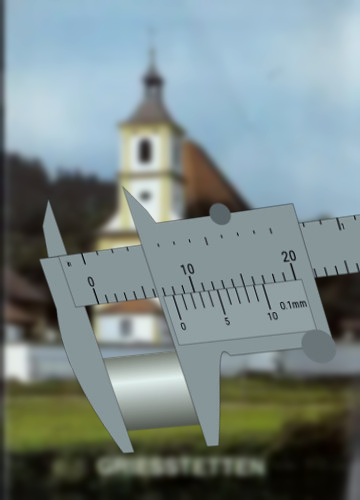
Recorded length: 7.8
